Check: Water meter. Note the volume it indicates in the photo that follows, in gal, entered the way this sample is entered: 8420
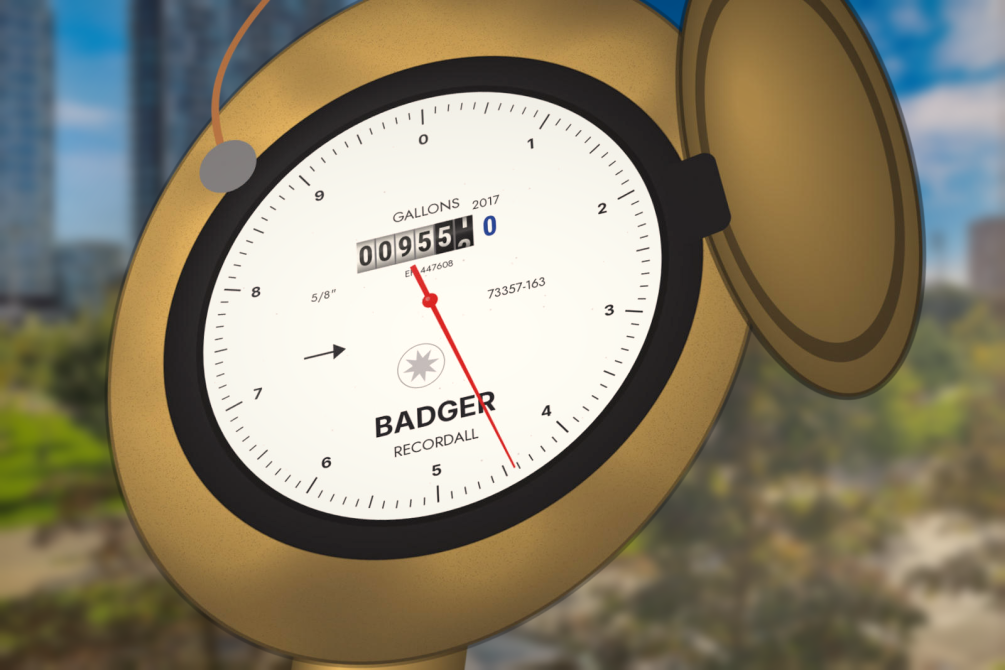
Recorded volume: 95514.4
